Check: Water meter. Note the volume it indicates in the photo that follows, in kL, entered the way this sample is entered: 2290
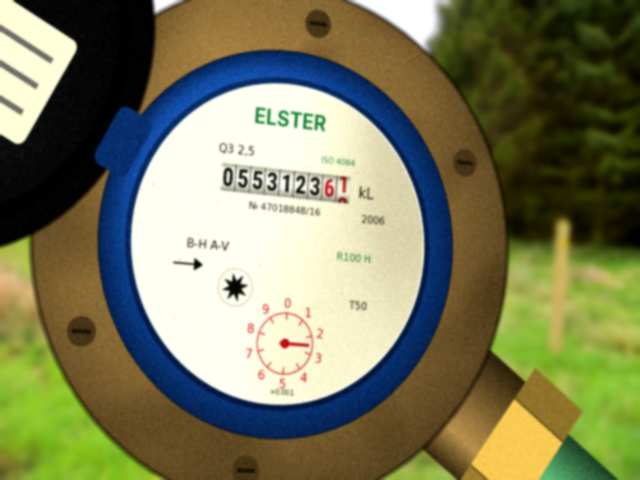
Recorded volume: 553123.612
